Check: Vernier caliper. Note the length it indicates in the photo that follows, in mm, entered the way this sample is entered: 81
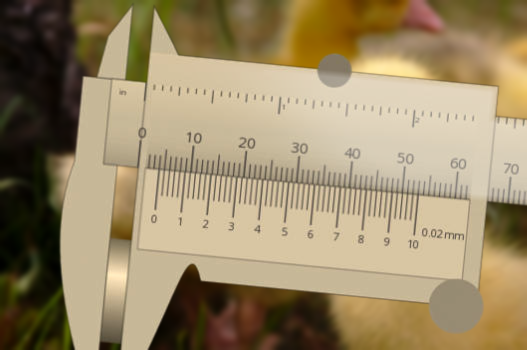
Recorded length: 4.0
